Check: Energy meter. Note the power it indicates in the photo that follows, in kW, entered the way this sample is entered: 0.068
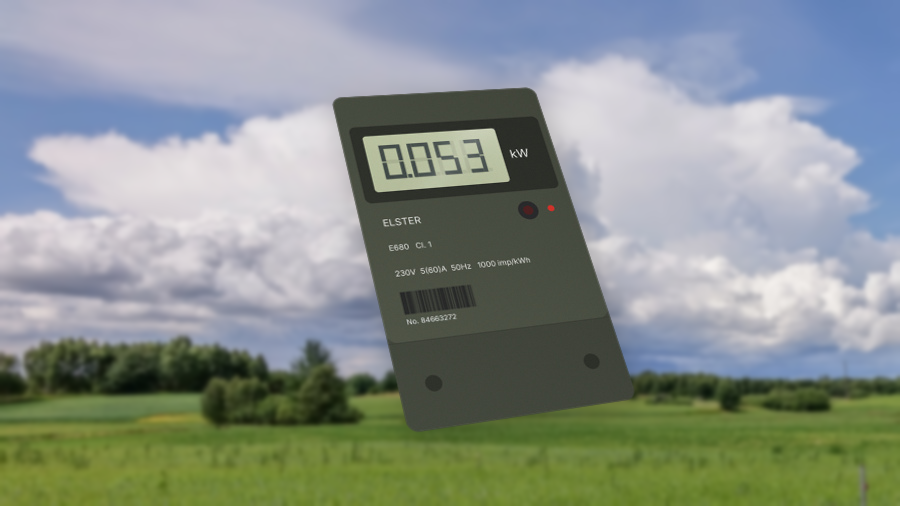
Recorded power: 0.053
